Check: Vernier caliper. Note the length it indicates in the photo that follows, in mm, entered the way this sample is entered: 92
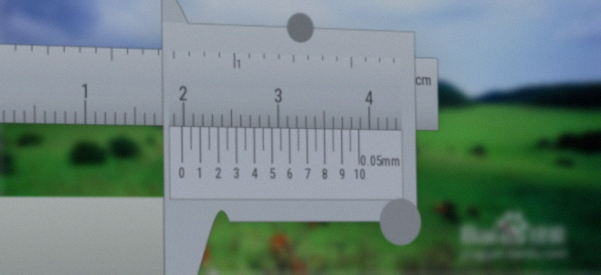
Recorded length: 19.8
